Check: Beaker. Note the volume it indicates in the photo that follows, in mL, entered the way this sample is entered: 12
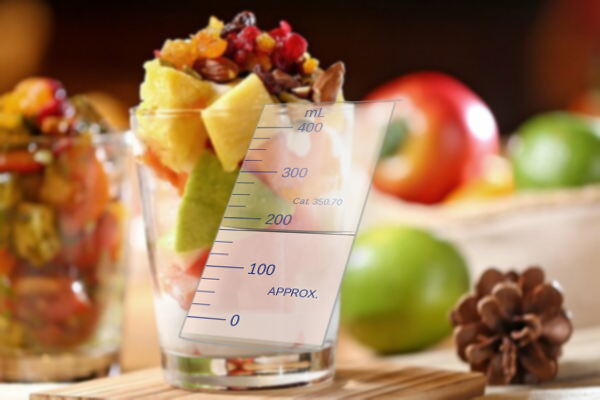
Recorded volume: 175
